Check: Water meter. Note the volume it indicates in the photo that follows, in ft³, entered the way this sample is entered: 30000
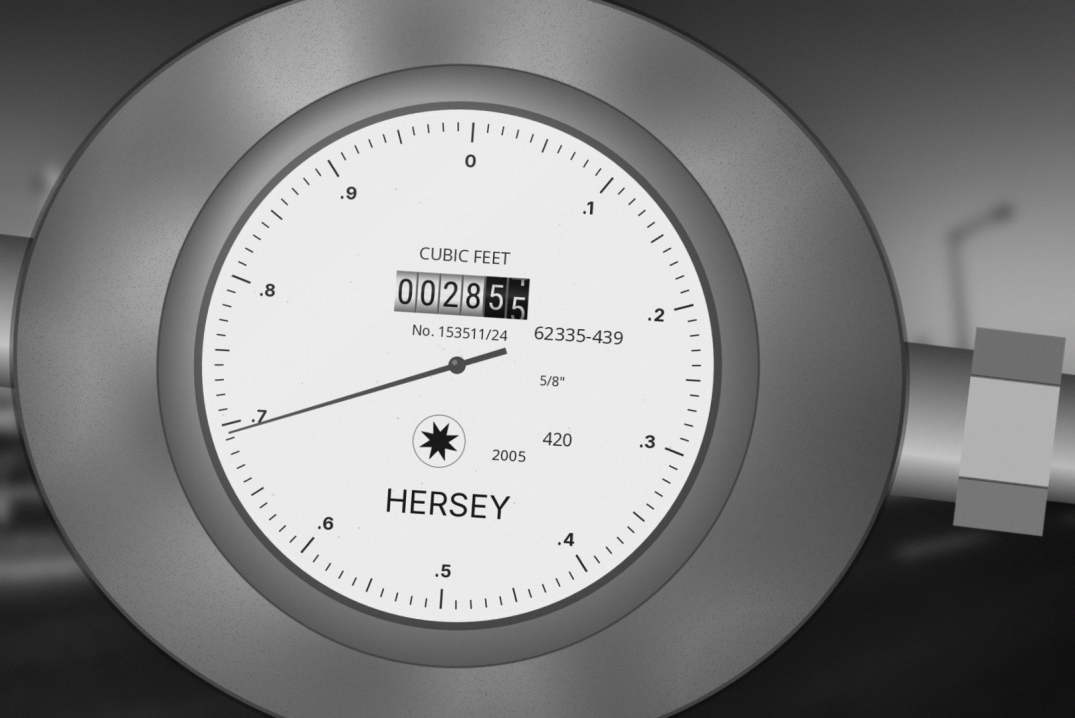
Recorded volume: 2854.69
